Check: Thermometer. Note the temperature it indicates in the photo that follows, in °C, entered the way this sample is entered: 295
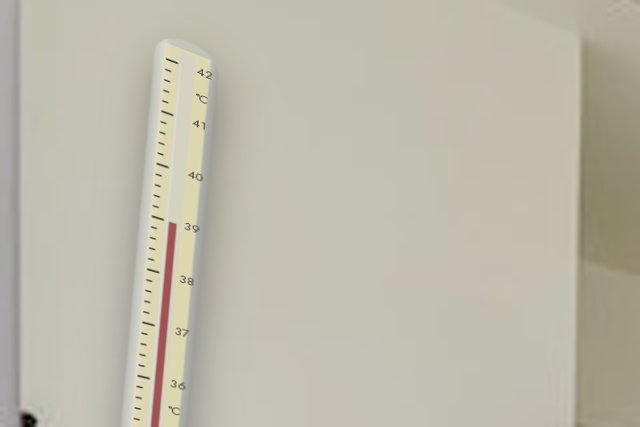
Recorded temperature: 39
